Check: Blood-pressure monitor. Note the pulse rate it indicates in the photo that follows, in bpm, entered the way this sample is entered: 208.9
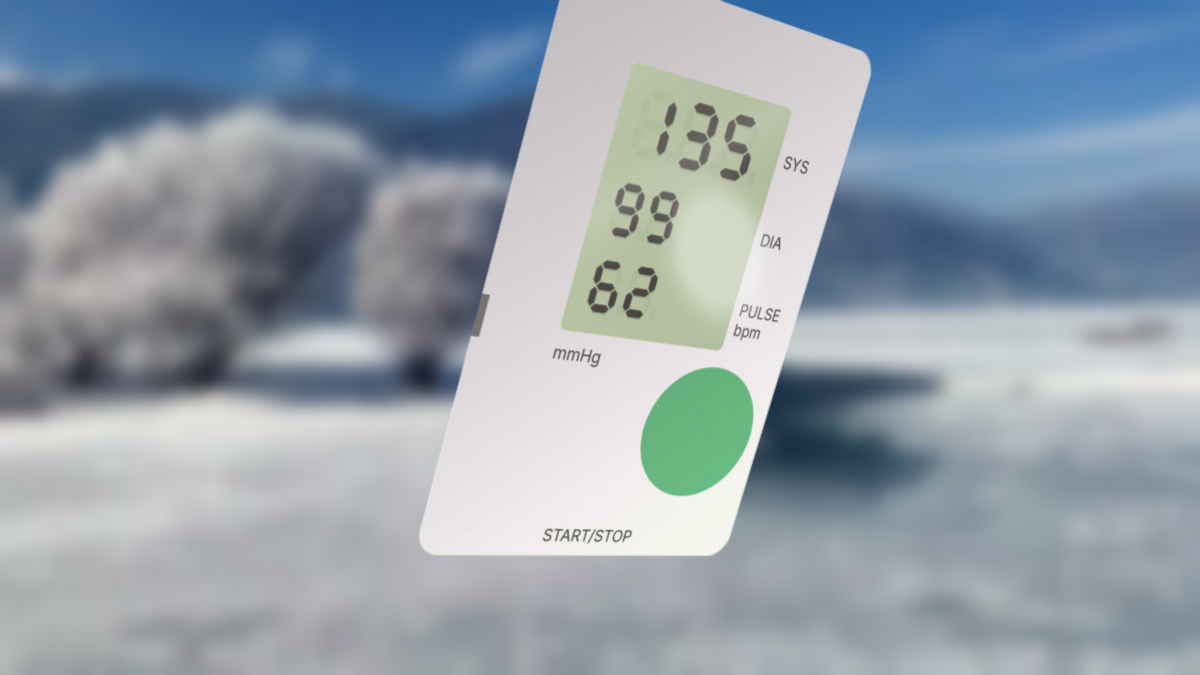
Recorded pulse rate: 62
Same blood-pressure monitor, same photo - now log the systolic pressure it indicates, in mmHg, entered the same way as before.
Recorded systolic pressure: 135
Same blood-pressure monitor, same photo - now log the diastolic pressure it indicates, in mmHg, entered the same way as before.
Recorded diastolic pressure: 99
